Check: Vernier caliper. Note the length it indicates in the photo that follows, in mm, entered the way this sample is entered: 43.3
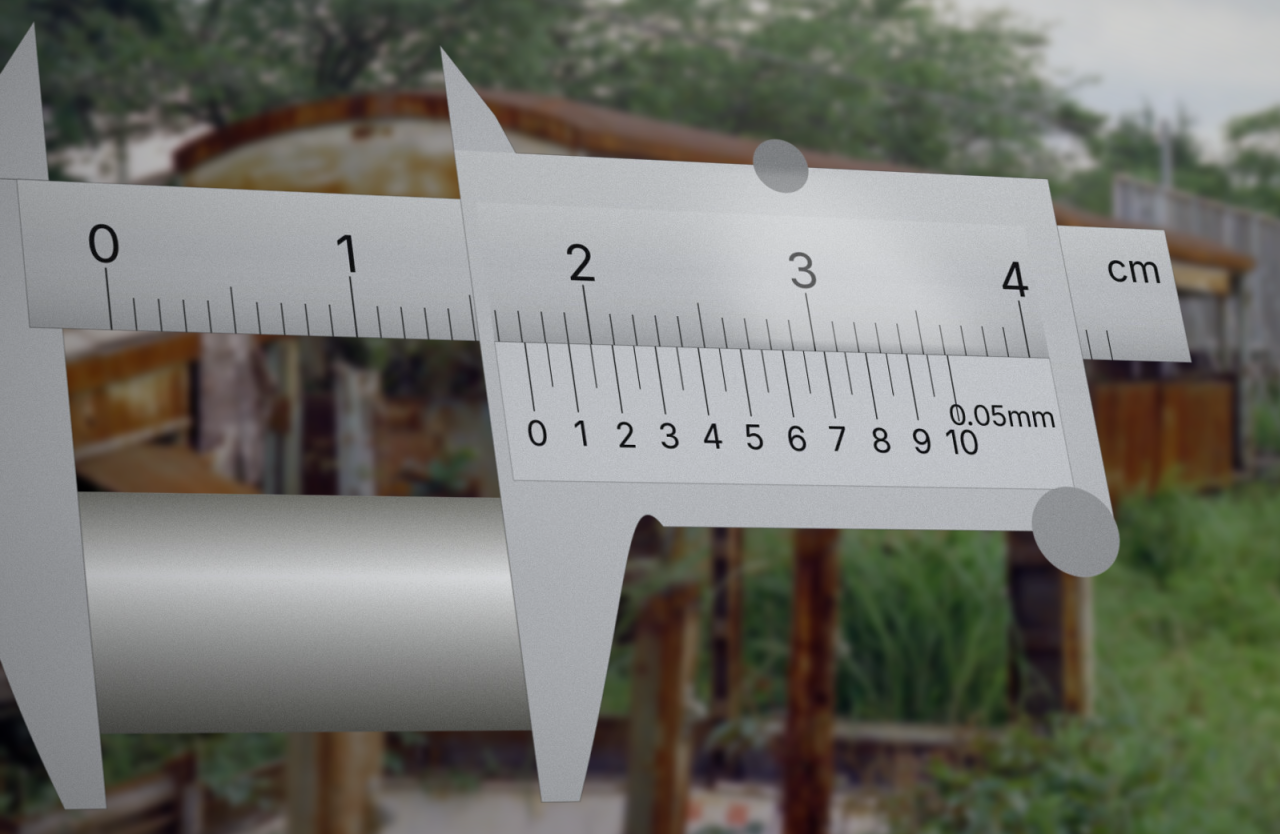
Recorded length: 17.1
